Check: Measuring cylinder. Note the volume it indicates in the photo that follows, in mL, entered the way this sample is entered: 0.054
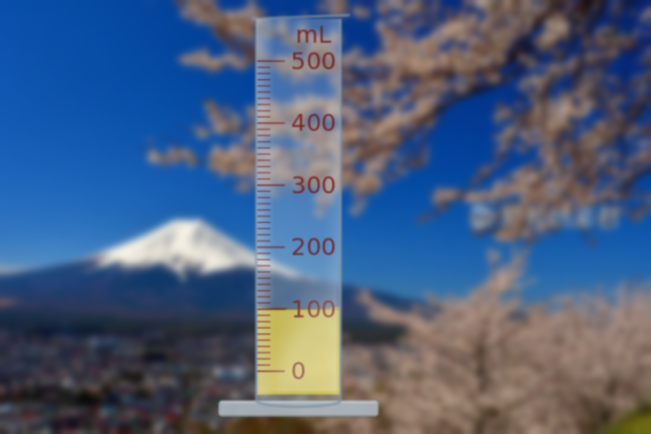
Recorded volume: 100
